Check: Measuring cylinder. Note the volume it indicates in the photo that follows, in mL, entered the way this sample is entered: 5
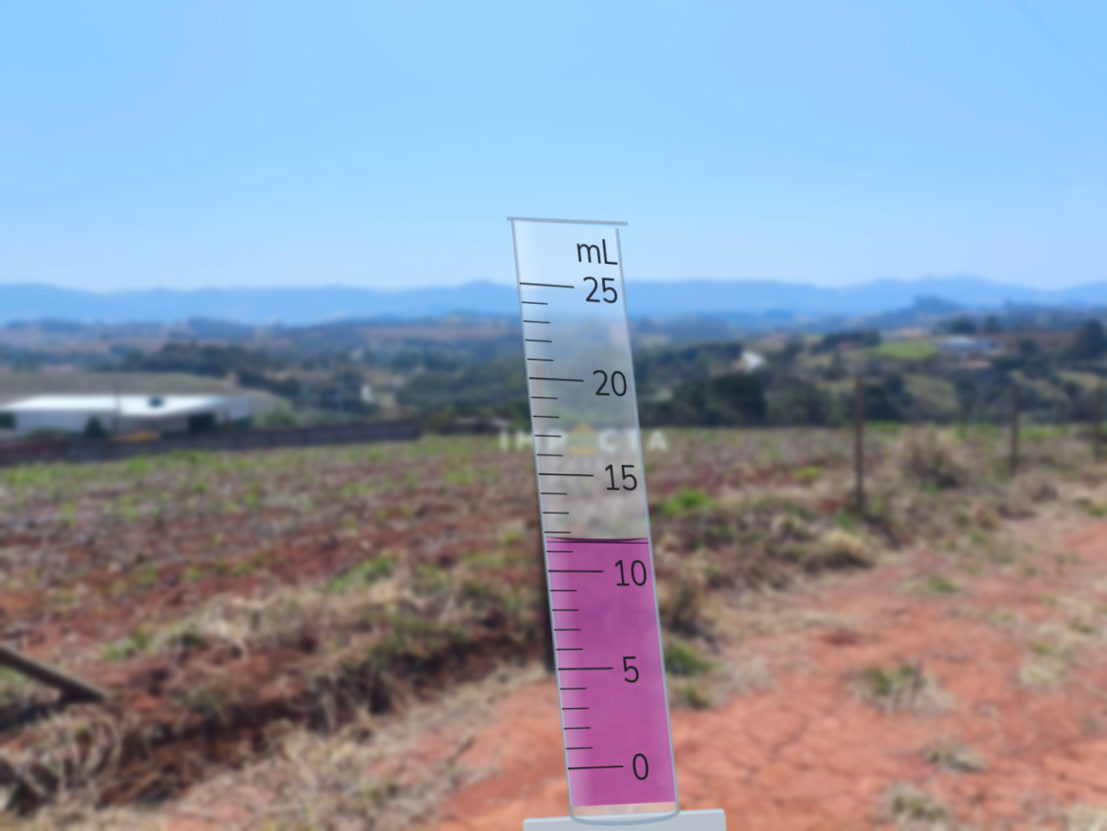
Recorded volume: 11.5
